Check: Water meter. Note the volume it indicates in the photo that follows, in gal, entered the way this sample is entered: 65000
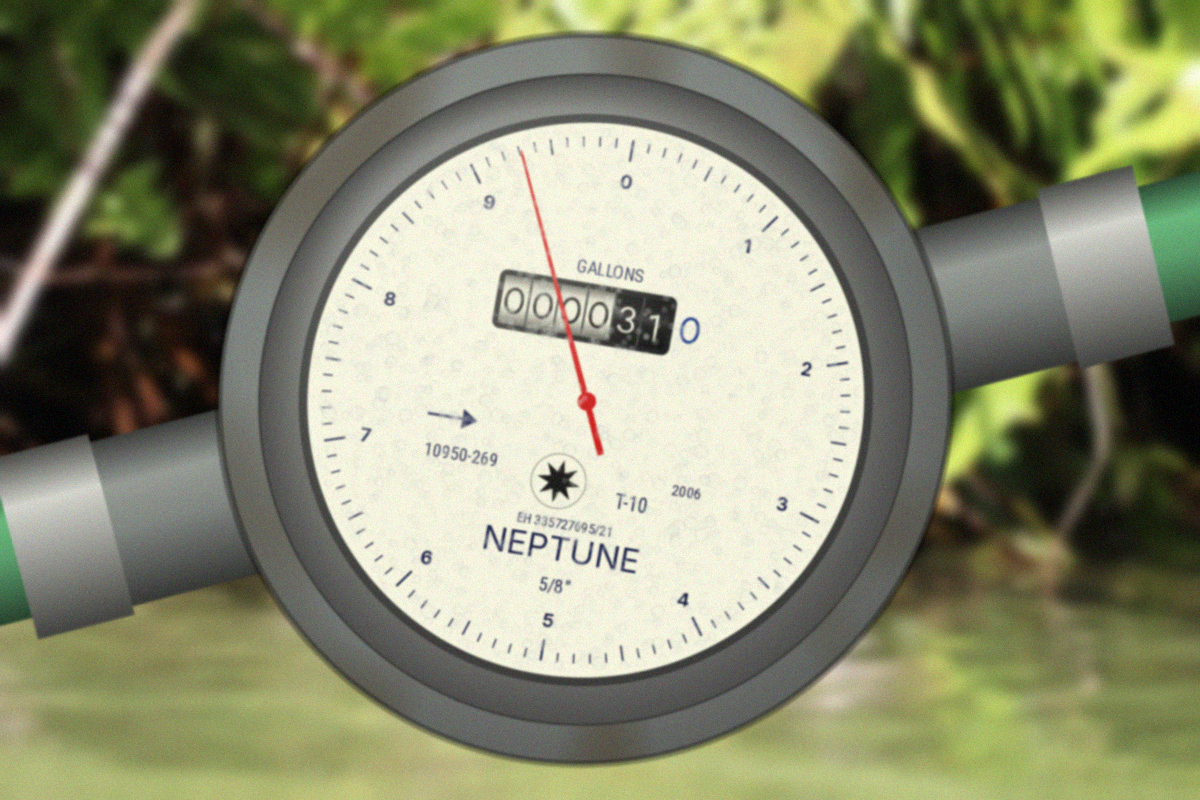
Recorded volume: 309.3
